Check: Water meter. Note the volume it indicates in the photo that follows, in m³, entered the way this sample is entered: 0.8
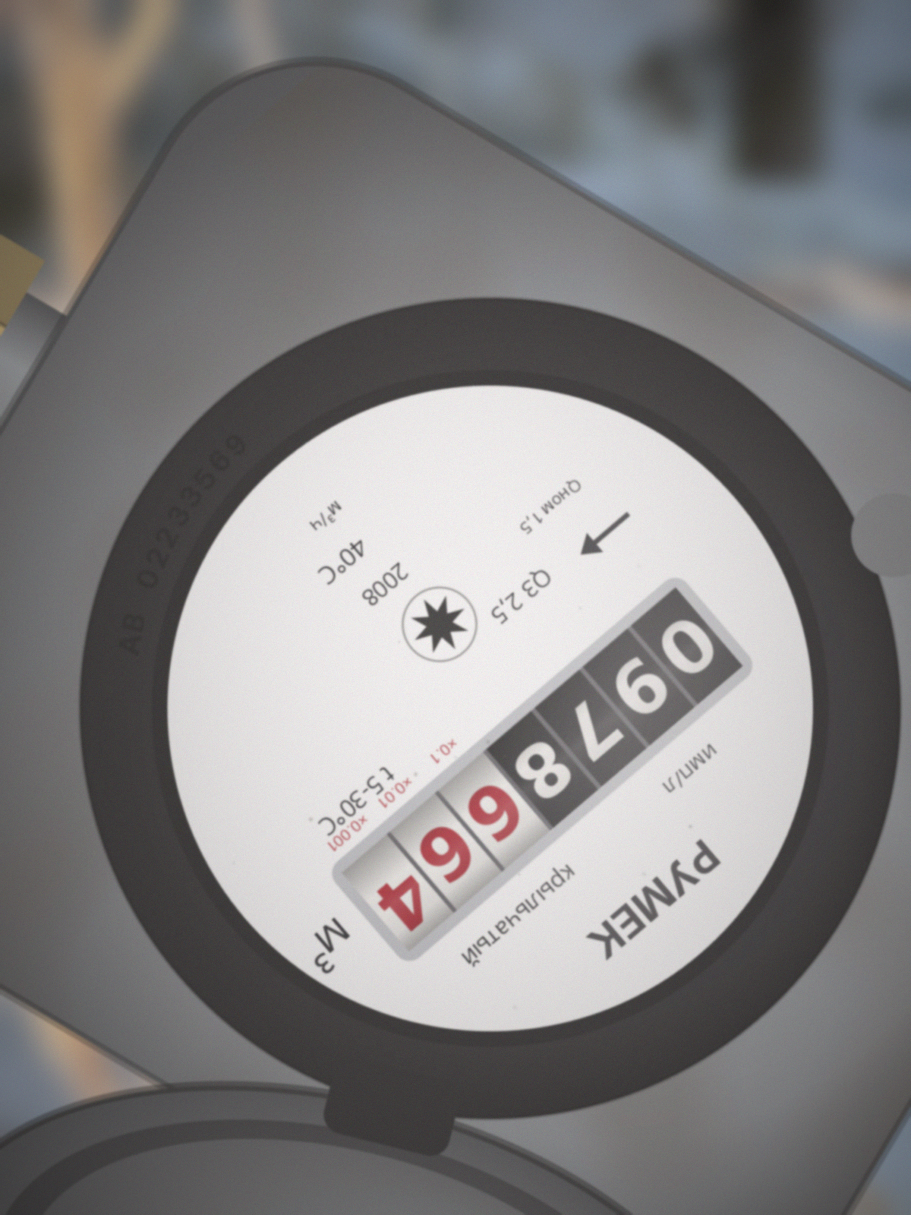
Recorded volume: 978.664
